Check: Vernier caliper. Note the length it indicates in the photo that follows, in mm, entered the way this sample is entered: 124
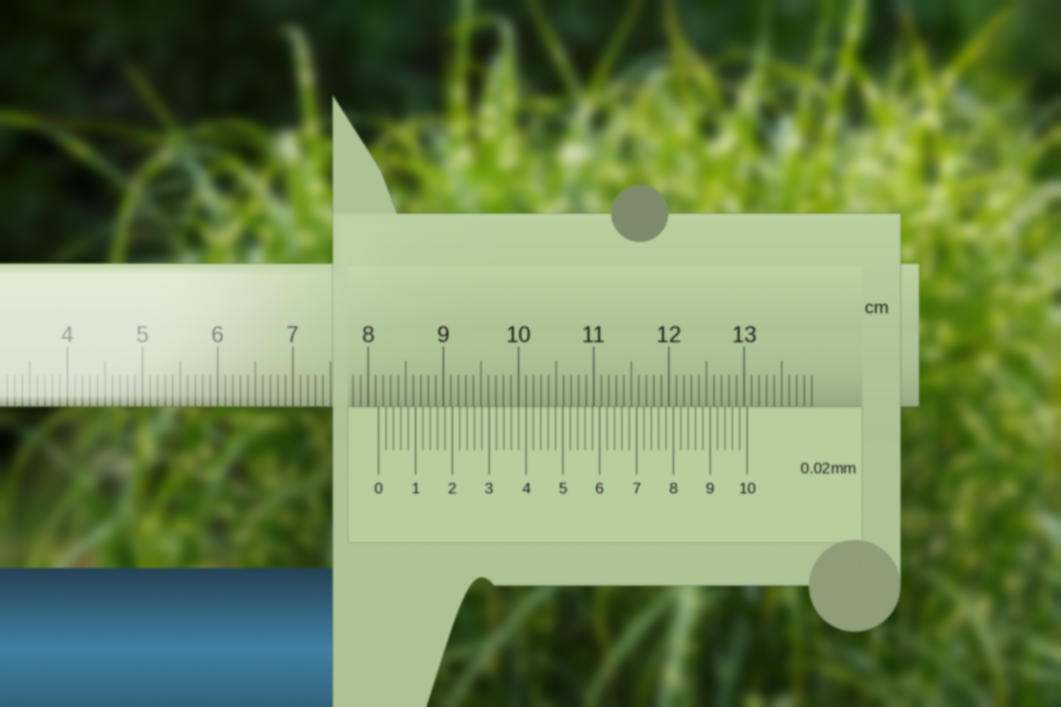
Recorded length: 81.4
